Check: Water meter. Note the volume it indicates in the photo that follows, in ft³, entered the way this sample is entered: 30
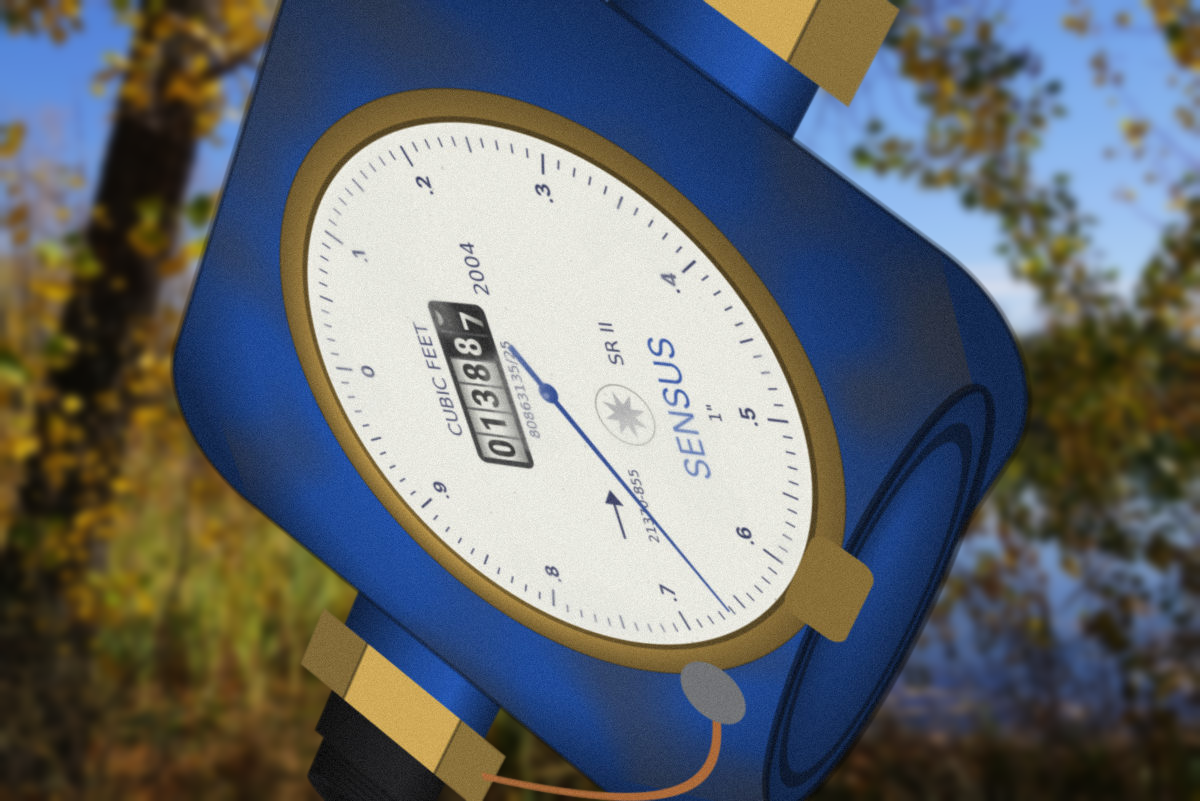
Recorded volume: 13886.66
